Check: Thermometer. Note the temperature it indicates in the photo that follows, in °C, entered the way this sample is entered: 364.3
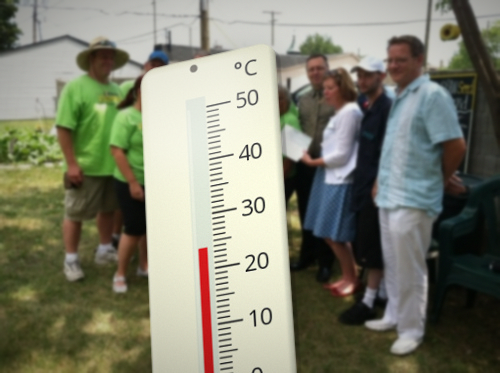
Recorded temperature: 24
